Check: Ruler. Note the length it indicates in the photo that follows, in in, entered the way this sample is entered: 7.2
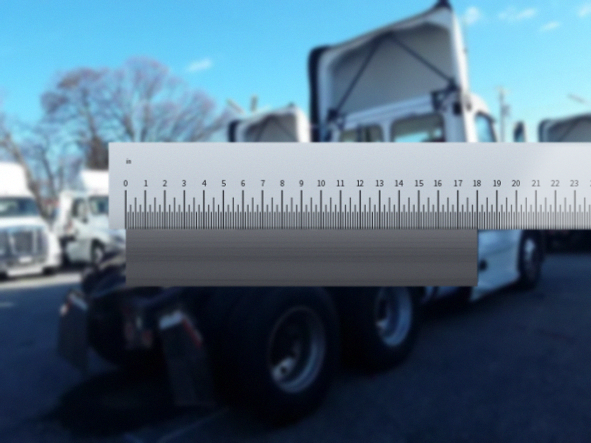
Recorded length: 18
